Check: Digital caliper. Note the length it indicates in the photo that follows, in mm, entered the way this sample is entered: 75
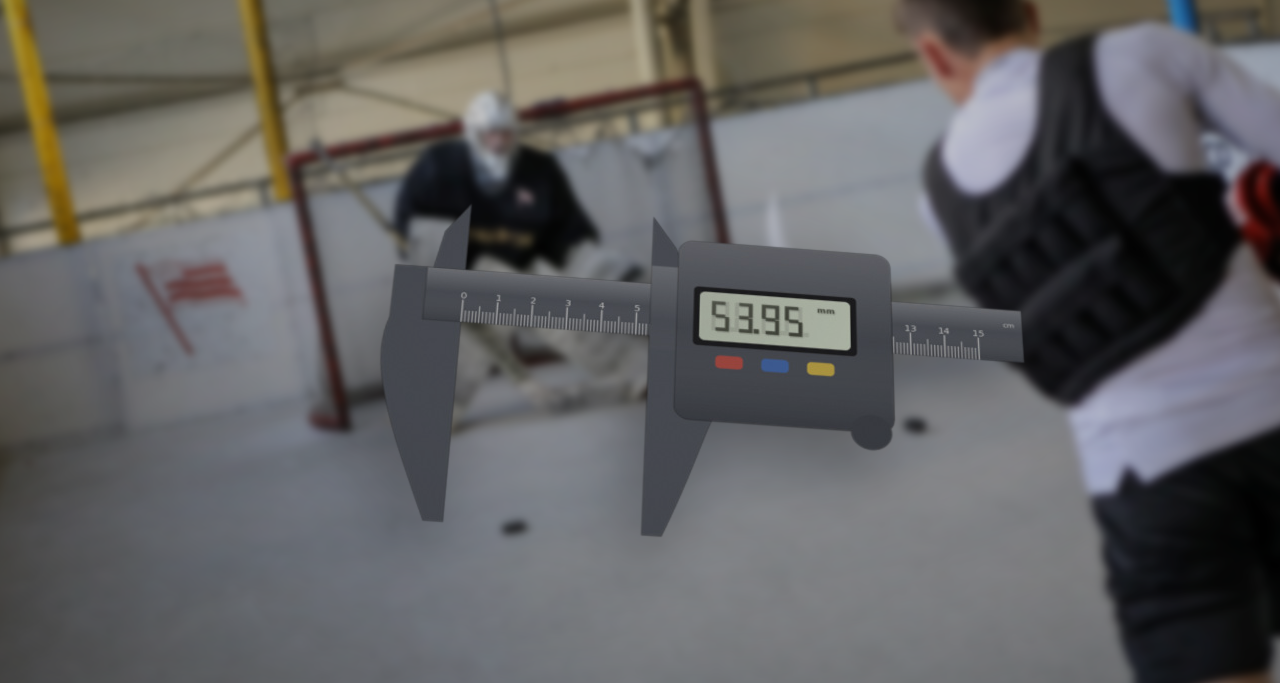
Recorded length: 53.95
